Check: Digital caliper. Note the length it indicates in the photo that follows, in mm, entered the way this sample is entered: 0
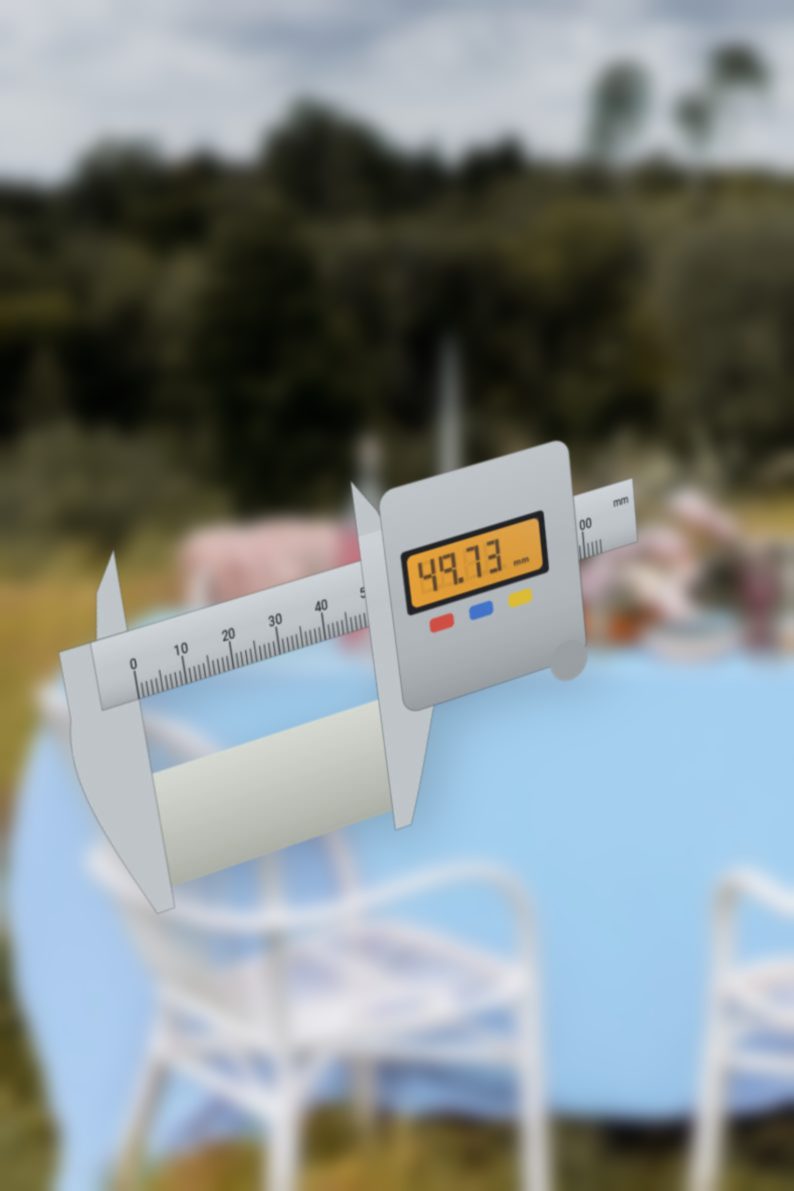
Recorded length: 49.73
